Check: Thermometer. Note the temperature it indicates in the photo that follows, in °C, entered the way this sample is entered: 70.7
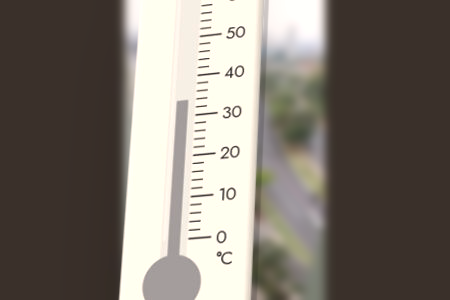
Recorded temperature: 34
